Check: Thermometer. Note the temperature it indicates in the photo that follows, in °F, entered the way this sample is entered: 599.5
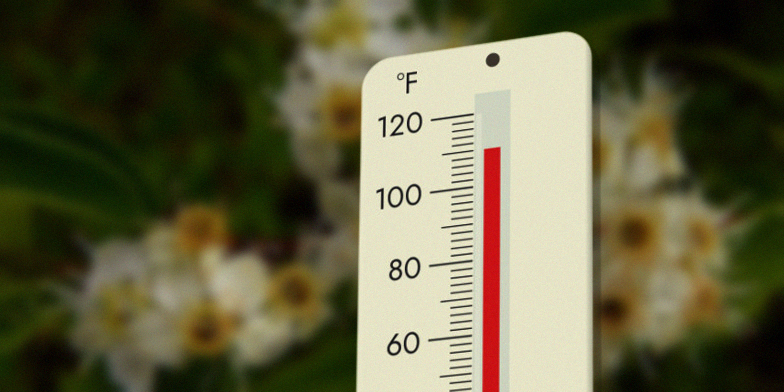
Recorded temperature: 110
